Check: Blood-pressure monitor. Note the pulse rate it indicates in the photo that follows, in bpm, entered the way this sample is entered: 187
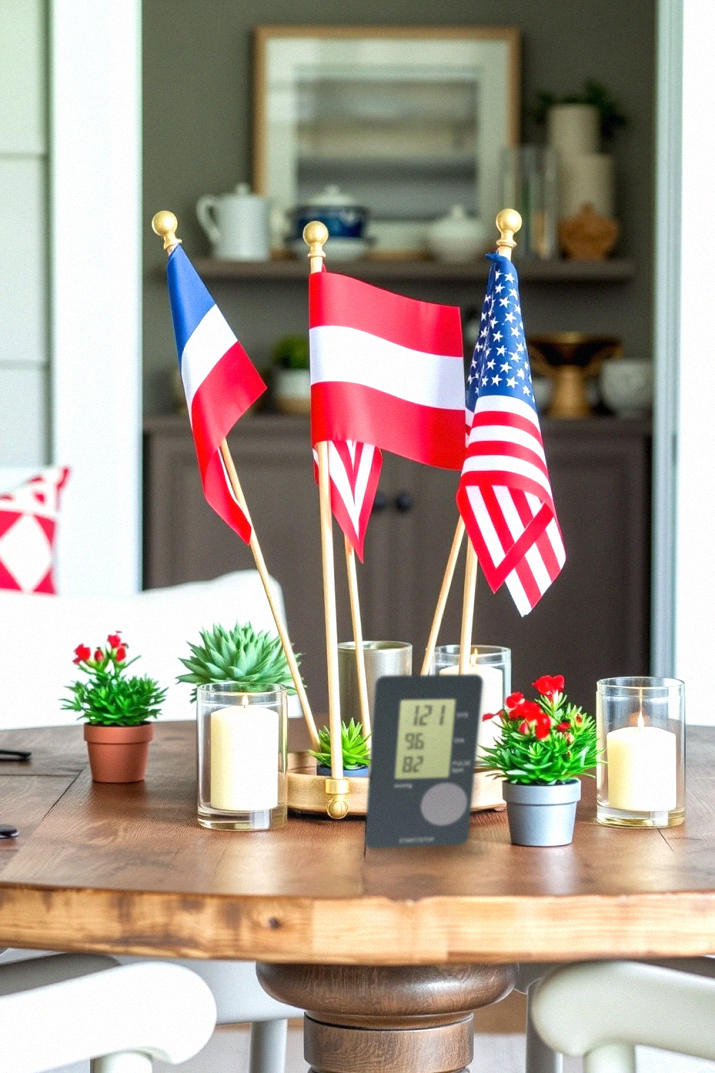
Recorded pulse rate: 82
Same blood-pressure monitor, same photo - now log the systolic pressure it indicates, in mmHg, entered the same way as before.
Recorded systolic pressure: 121
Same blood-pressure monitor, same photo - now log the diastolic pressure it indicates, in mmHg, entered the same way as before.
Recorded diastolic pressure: 96
